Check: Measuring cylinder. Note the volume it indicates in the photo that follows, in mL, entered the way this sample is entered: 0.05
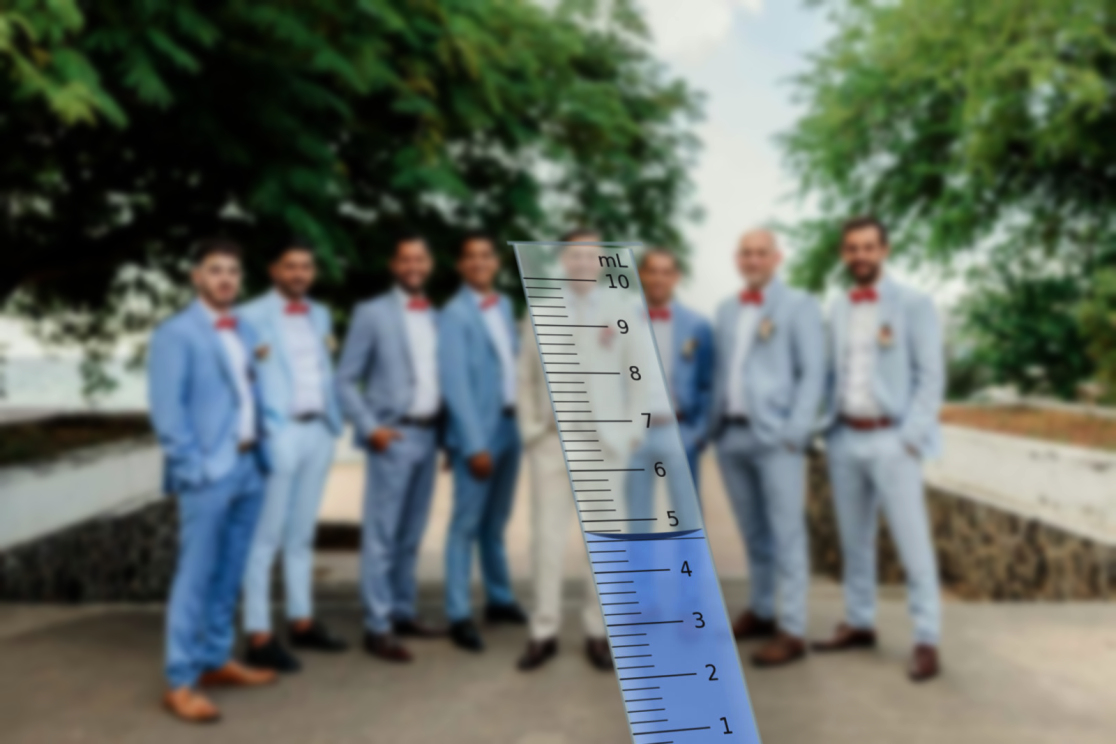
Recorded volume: 4.6
